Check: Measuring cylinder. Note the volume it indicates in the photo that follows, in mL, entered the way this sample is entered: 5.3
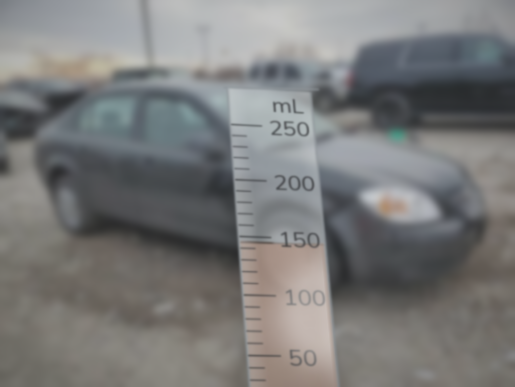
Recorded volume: 145
